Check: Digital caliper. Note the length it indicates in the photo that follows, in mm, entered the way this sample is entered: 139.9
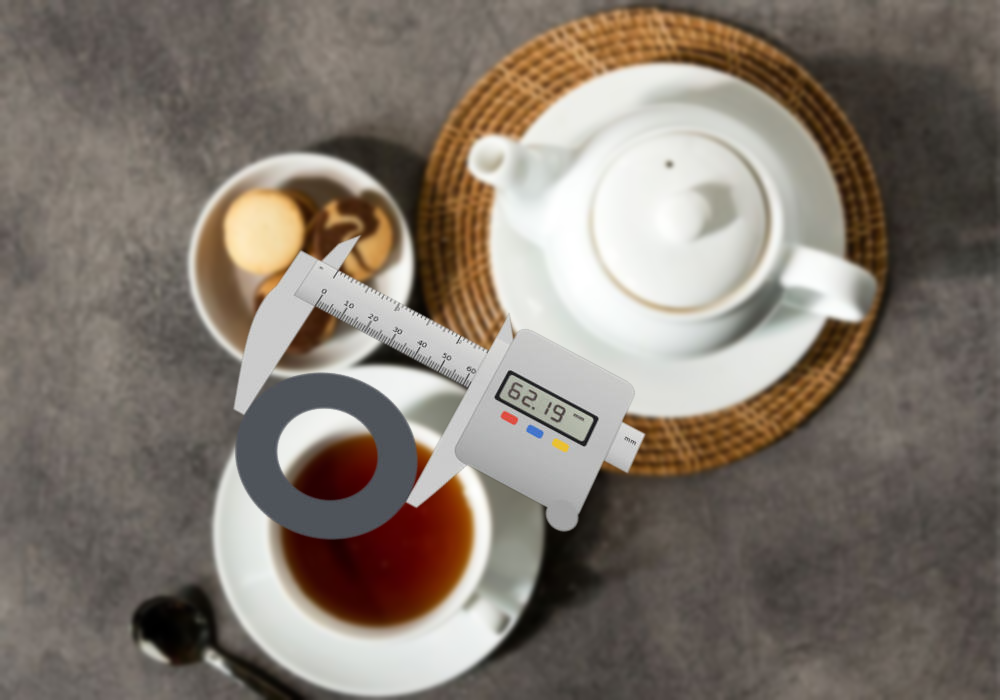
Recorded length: 62.19
